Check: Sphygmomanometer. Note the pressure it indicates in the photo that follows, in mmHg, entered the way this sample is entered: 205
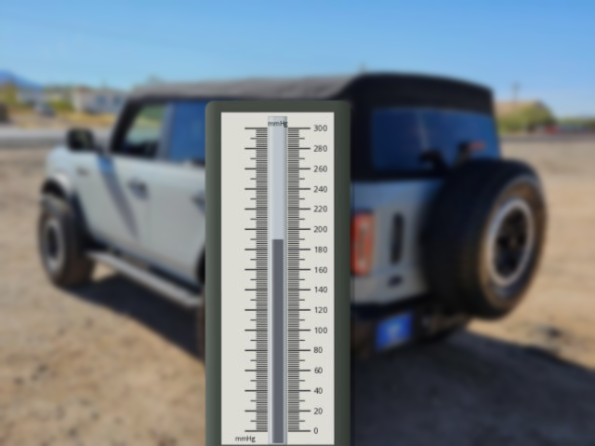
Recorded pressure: 190
